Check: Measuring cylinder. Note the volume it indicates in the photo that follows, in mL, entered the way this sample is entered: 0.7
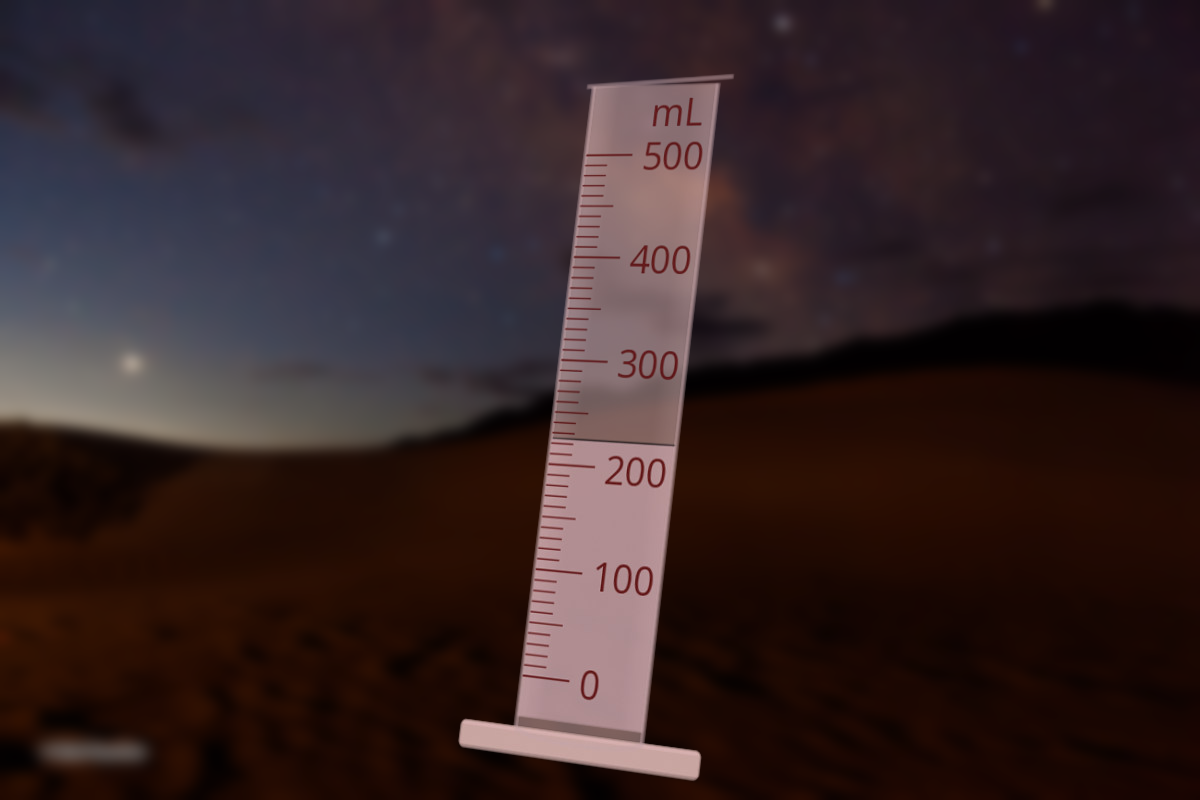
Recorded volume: 225
